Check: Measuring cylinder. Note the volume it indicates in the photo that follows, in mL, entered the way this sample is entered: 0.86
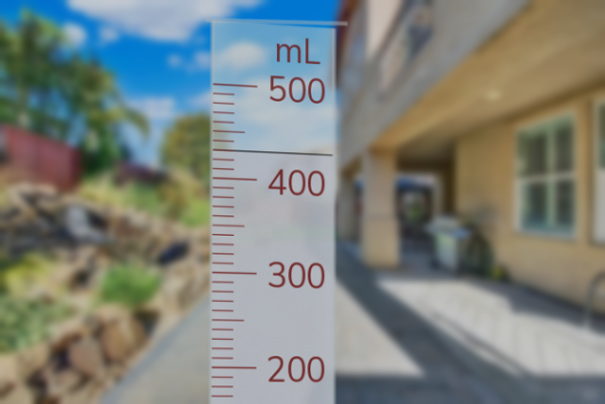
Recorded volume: 430
